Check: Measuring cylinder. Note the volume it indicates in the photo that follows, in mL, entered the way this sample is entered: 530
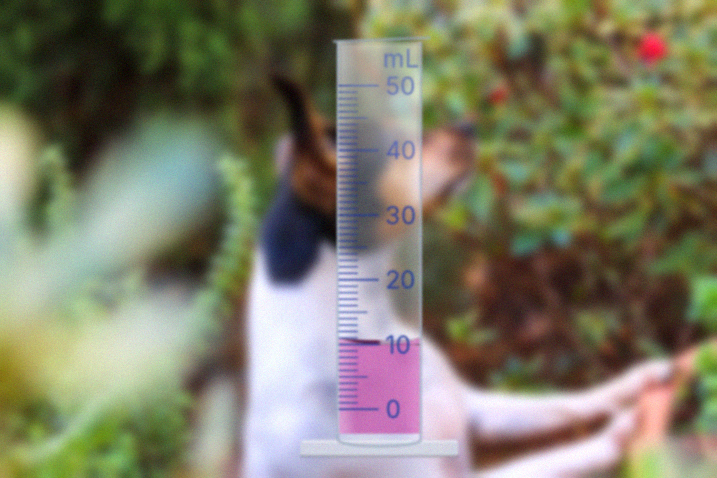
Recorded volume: 10
